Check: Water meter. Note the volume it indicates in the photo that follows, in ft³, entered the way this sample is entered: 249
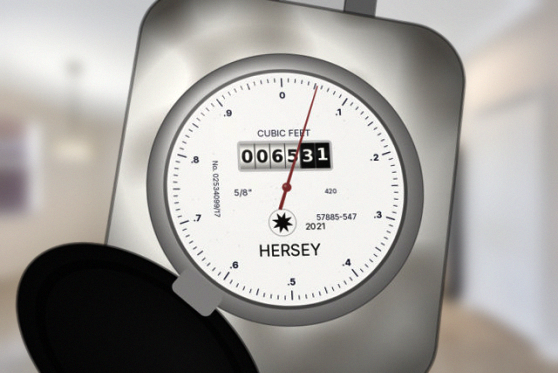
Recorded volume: 6531.05
